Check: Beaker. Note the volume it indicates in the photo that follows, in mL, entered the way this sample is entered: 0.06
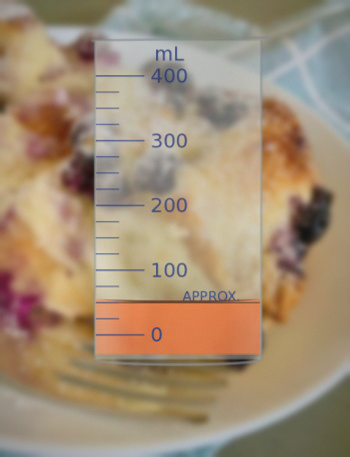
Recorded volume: 50
